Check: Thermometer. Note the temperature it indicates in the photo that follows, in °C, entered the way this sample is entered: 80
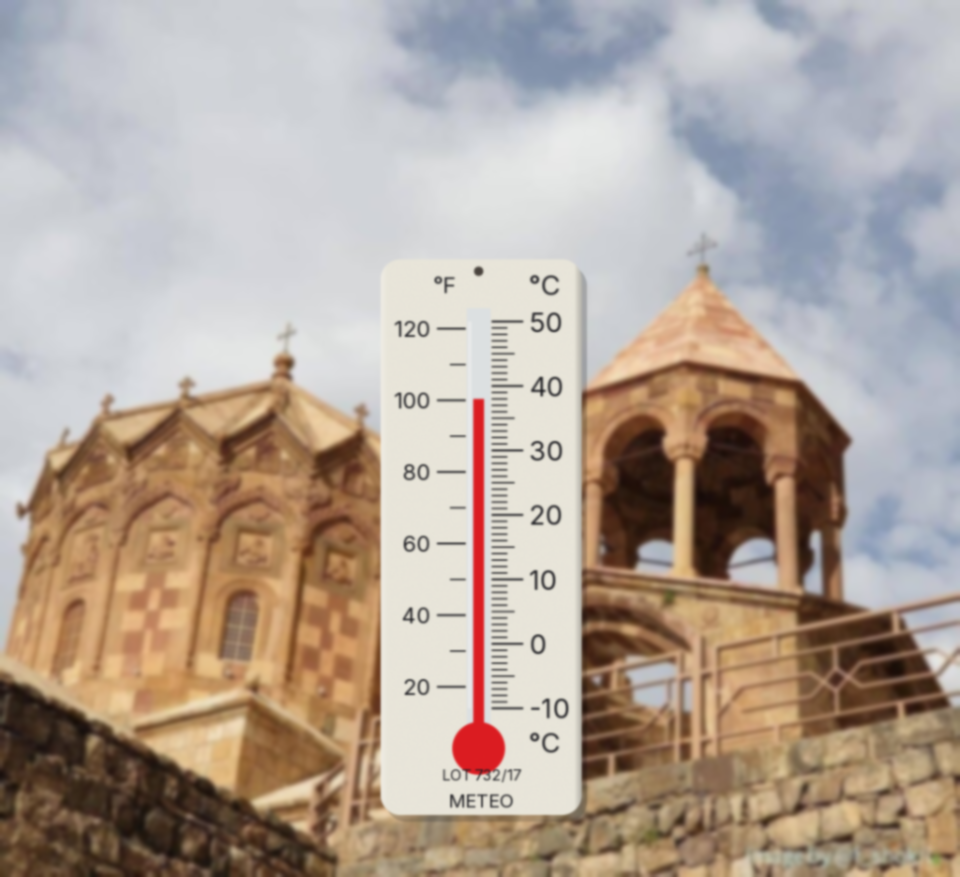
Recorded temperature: 38
